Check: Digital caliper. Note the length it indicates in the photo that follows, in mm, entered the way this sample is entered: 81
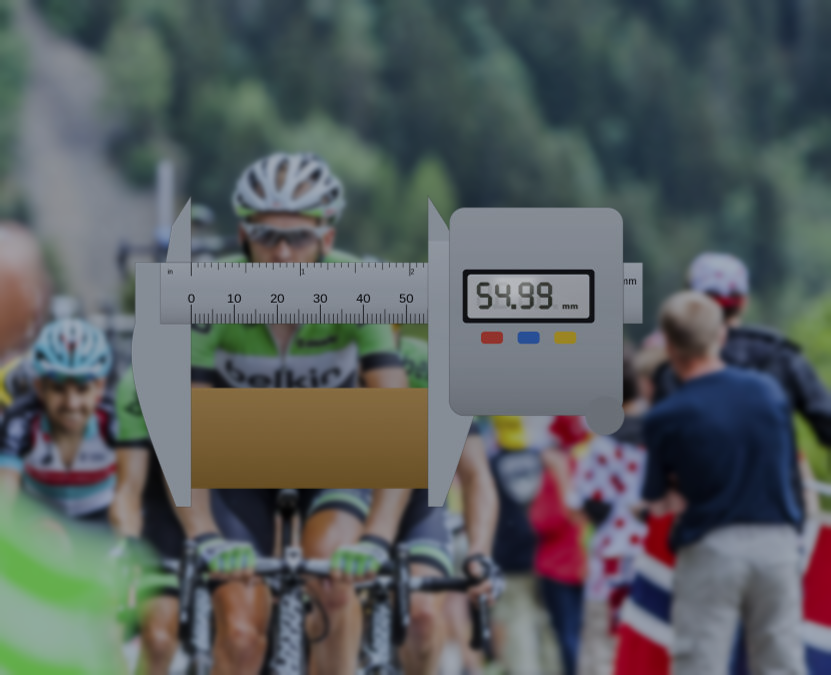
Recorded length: 54.99
